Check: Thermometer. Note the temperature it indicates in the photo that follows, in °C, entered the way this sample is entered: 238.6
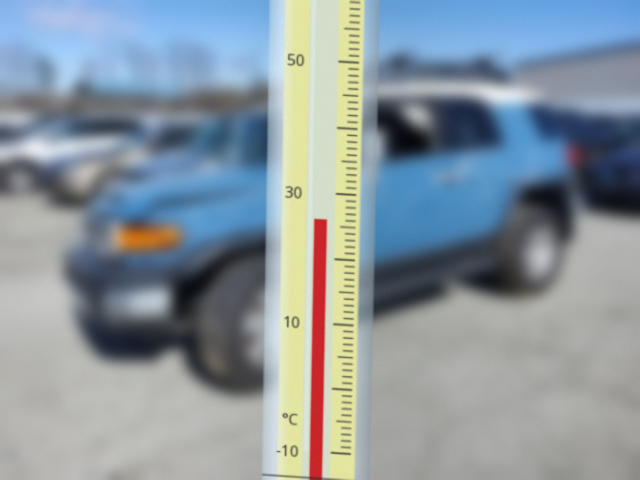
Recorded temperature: 26
